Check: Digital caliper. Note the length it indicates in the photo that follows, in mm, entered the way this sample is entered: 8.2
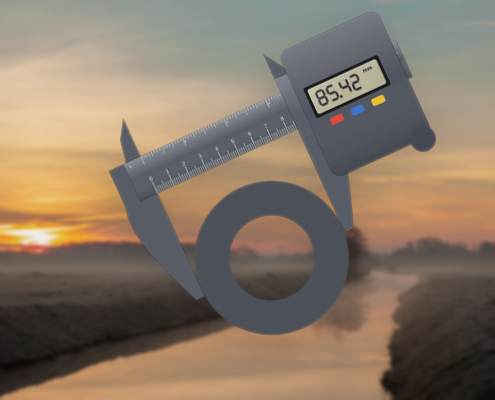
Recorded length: 85.42
